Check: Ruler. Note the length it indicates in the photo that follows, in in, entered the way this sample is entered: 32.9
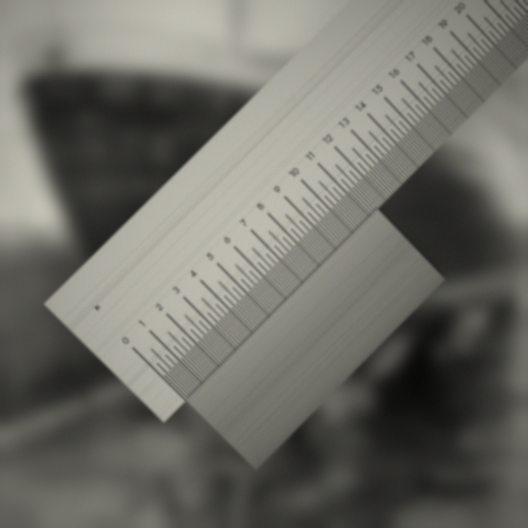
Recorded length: 11.5
